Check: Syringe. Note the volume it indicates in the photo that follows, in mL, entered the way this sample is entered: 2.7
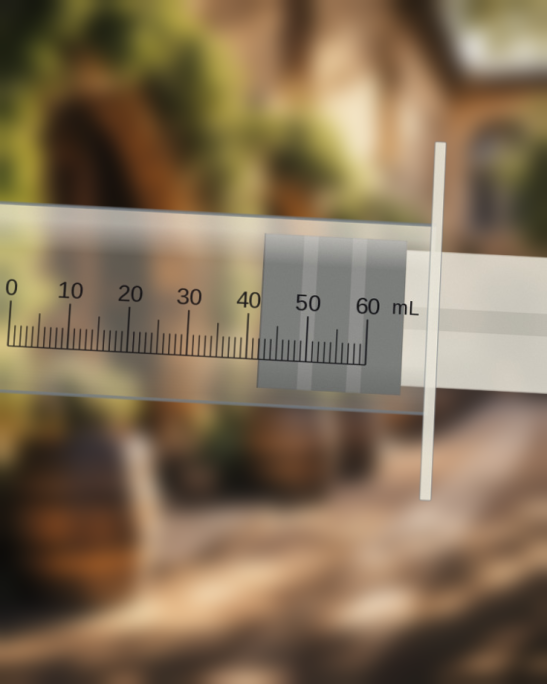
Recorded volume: 42
